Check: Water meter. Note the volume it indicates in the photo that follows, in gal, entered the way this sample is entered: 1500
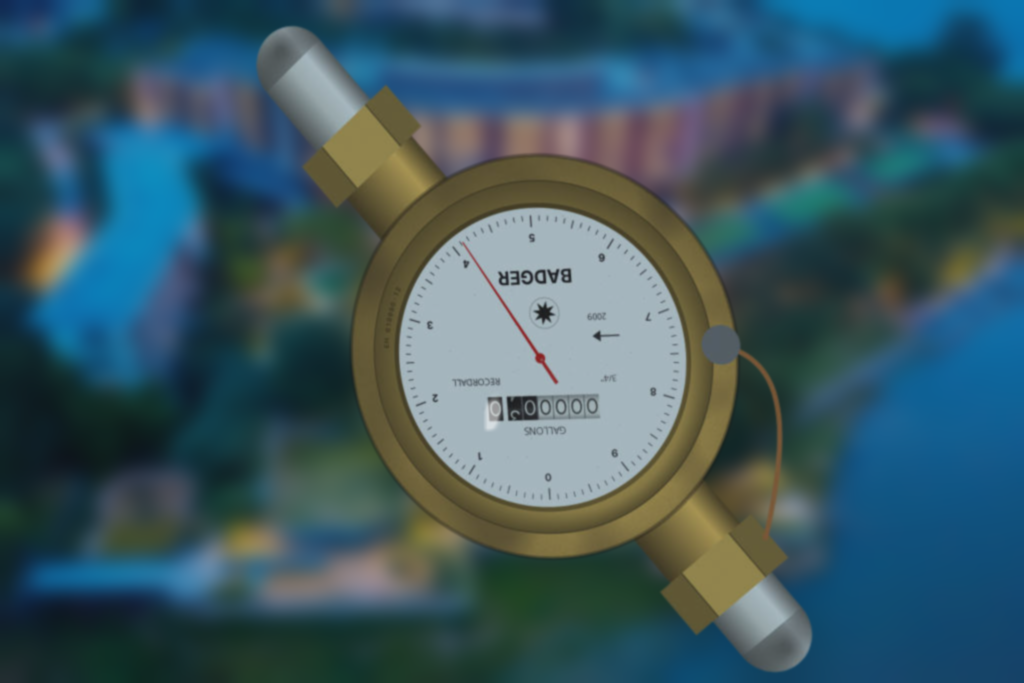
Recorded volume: 34.1
